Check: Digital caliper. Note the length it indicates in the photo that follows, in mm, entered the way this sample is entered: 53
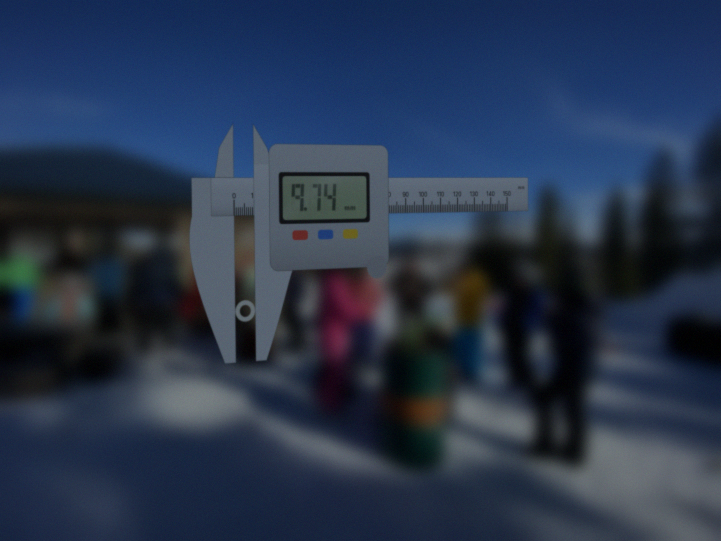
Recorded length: 9.74
